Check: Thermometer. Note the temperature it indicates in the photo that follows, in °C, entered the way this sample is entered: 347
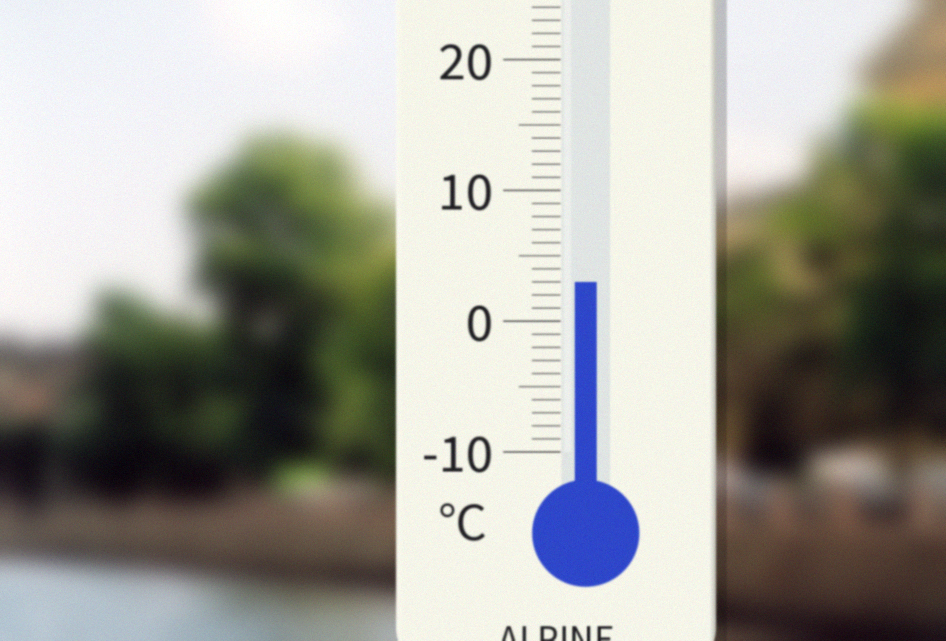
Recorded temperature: 3
